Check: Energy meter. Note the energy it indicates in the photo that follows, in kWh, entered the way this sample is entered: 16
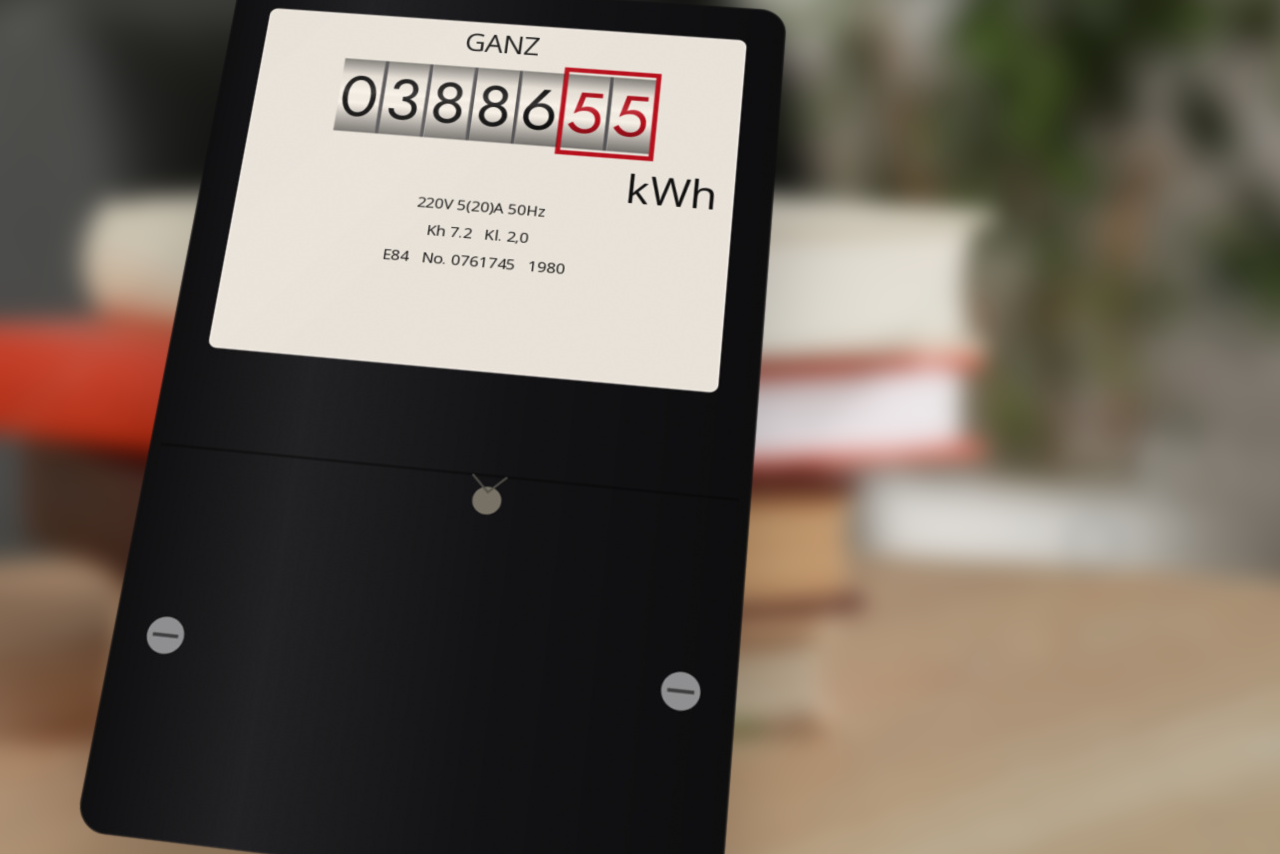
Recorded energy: 3886.55
